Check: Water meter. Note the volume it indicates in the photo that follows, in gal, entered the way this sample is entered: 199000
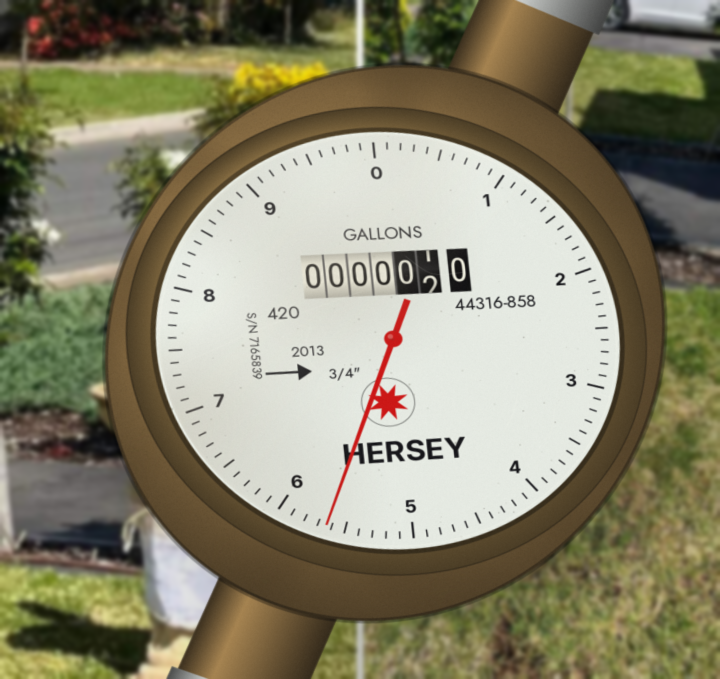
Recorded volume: 15.6
